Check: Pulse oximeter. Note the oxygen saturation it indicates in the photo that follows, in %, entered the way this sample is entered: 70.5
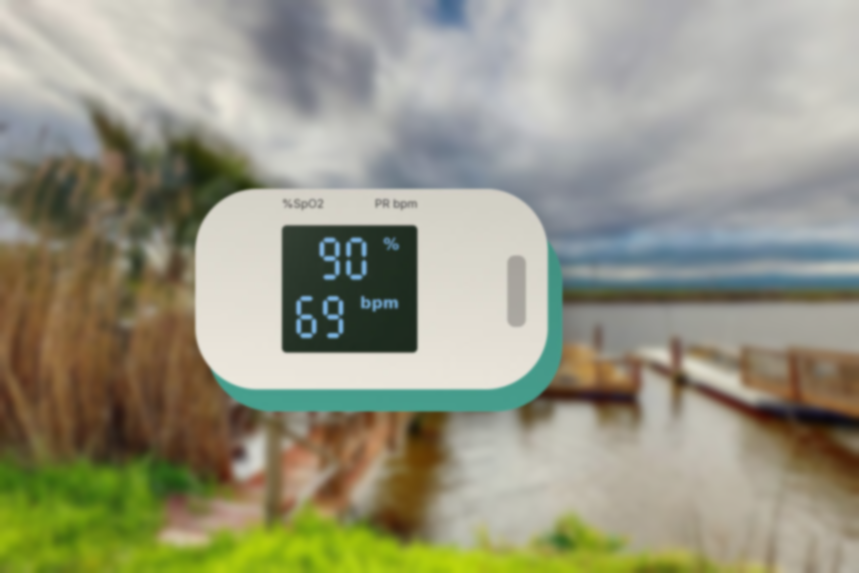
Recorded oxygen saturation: 90
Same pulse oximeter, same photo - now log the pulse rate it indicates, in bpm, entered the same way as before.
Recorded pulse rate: 69
